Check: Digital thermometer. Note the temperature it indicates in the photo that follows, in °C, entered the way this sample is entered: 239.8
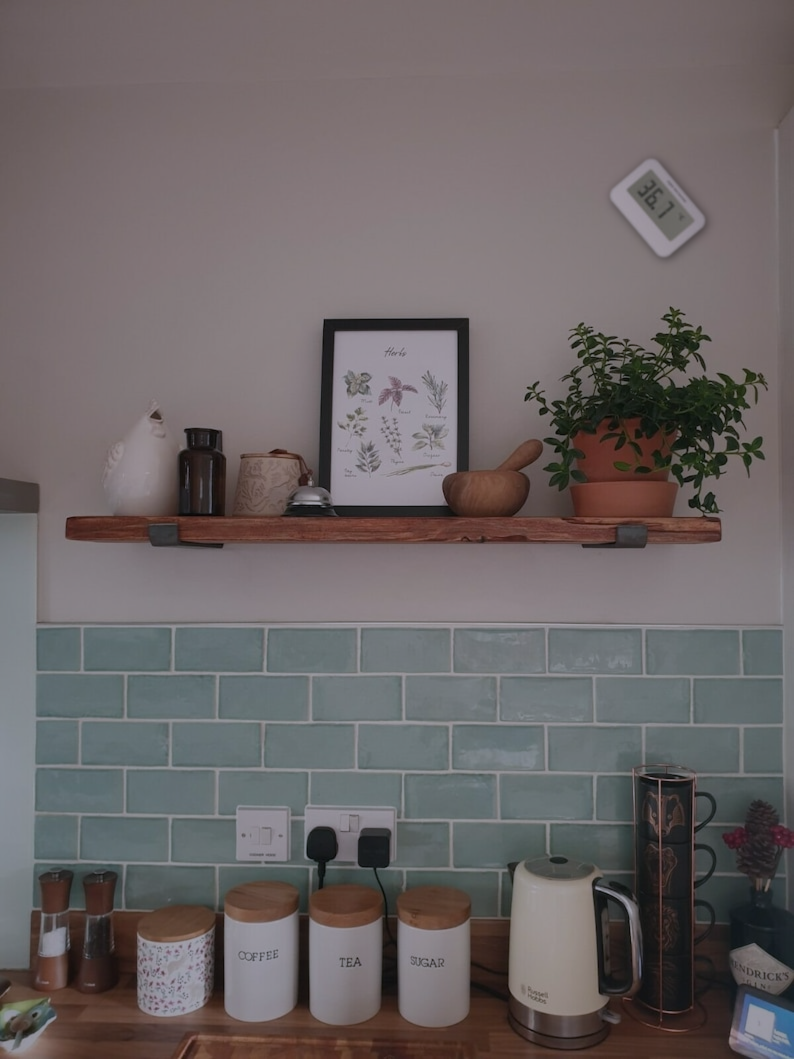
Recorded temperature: 36.7
